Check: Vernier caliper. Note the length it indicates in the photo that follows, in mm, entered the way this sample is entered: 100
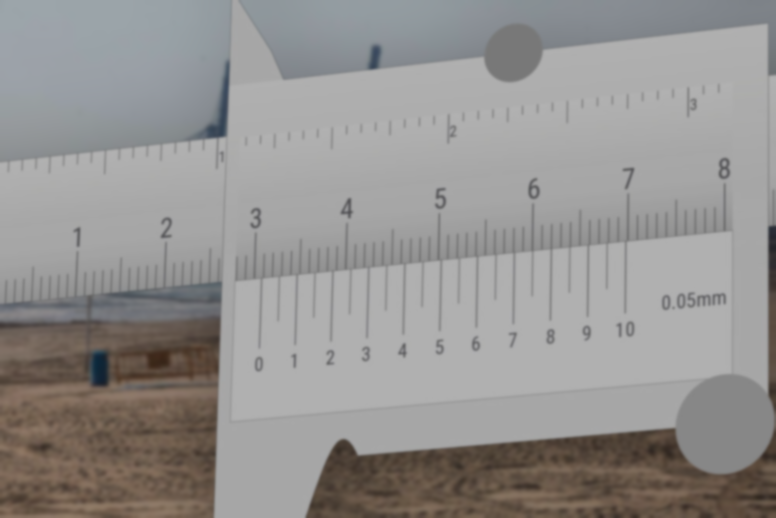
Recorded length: 30.8
